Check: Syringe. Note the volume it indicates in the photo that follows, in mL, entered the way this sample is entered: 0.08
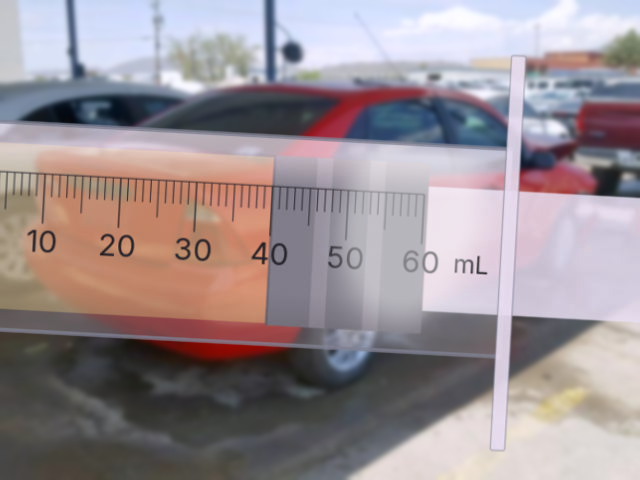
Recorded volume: 40
